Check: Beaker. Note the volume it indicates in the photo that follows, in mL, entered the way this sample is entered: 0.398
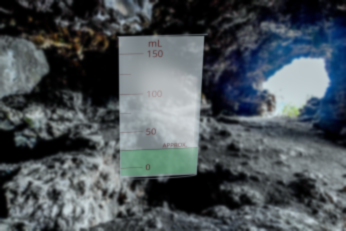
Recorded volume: 25
